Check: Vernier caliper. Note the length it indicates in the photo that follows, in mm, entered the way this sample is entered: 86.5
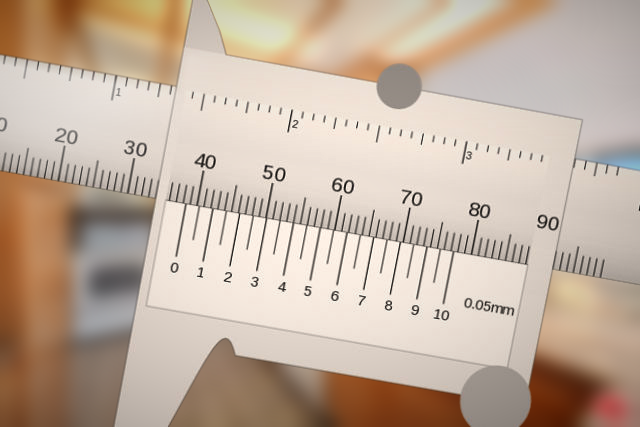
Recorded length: 38.4
